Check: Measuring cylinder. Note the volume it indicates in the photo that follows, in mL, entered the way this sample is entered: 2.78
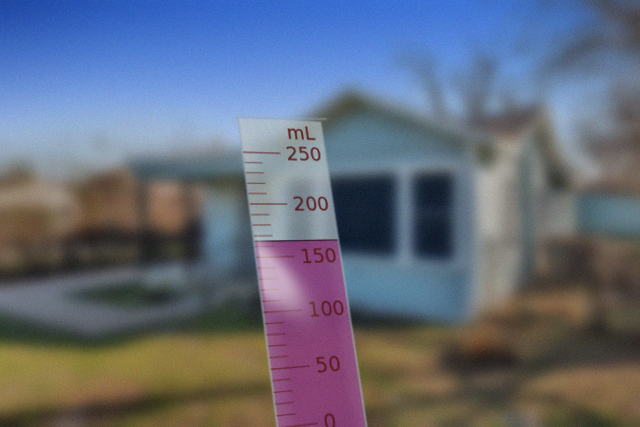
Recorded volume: 165
